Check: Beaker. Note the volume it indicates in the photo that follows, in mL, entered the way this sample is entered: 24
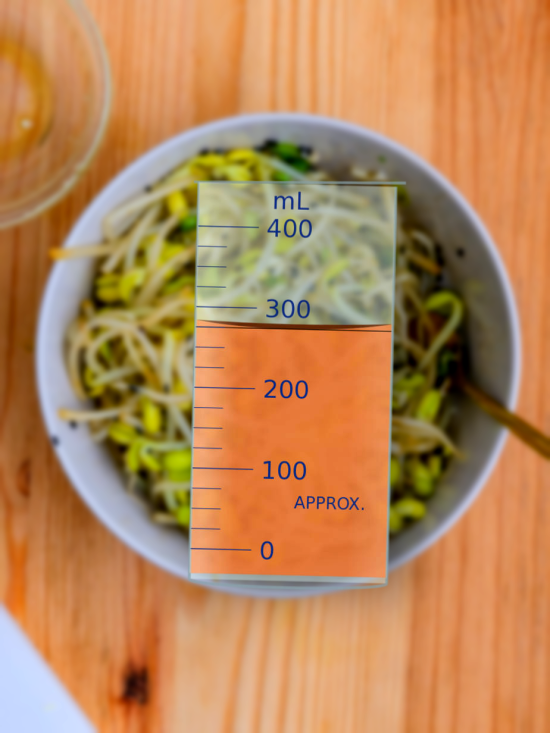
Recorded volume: 275
